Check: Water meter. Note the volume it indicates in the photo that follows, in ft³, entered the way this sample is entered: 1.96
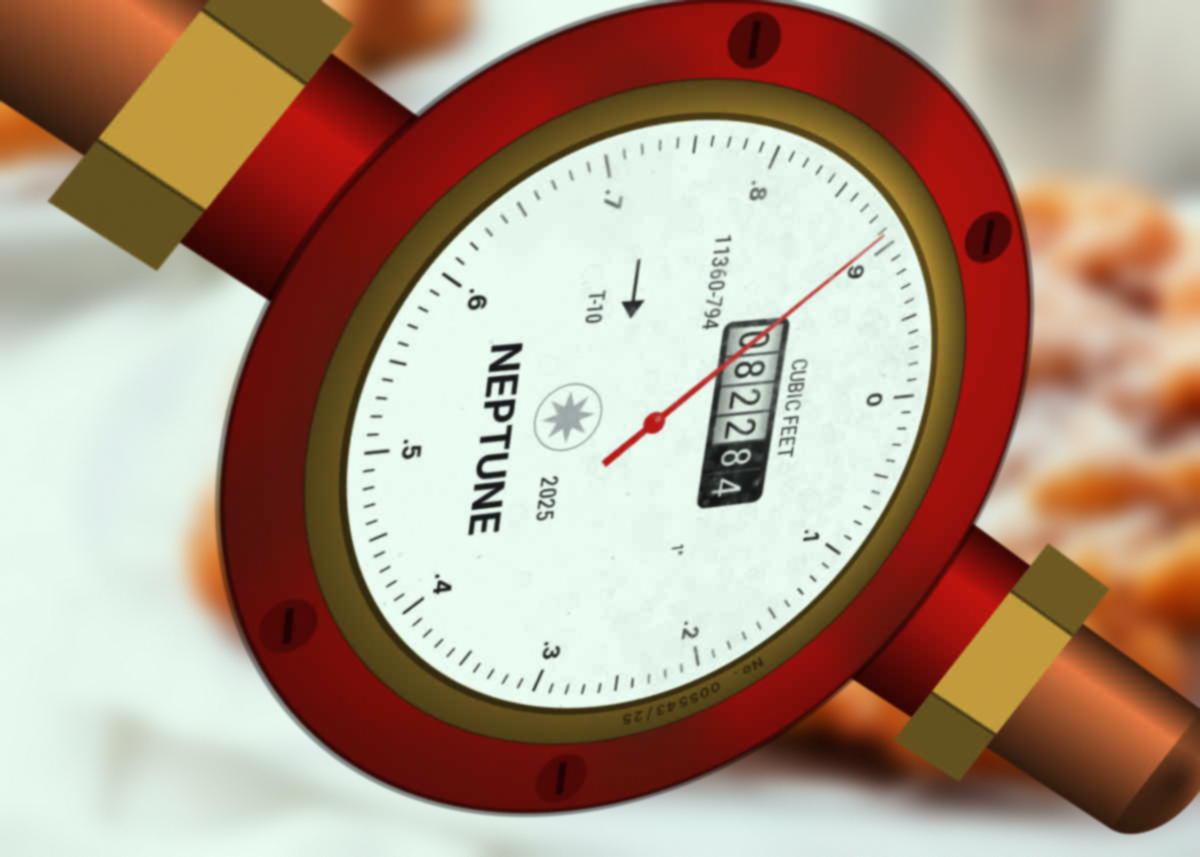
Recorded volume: 82283.89
